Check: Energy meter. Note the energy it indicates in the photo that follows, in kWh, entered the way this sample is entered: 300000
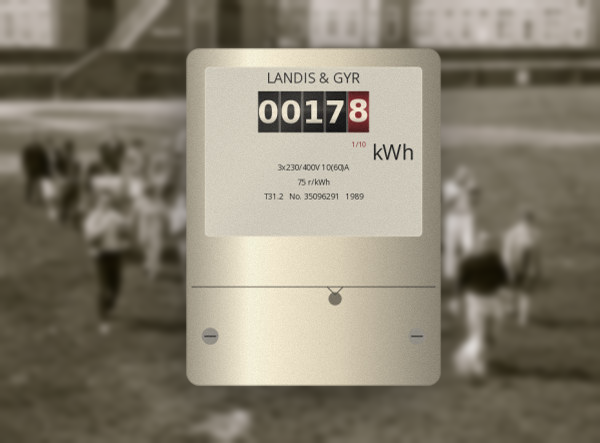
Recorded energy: 17.8
